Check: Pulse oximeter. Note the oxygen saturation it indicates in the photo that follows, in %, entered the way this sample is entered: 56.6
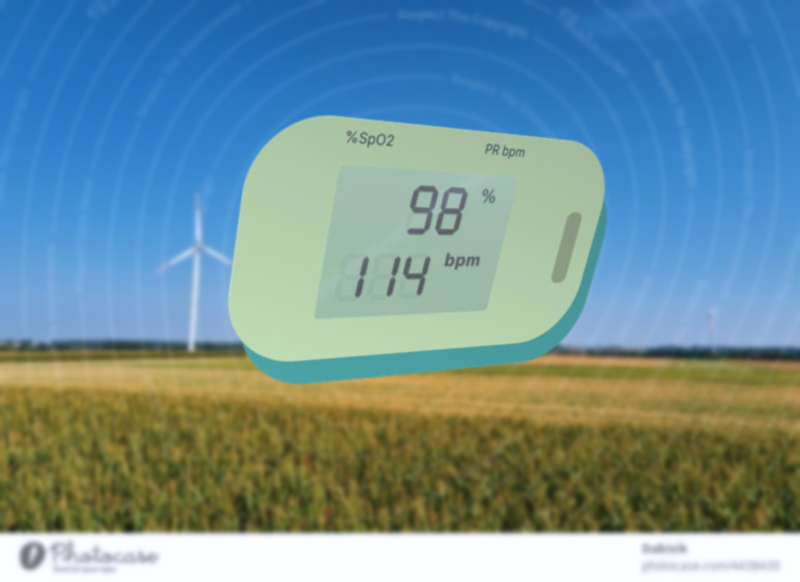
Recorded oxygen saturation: 98
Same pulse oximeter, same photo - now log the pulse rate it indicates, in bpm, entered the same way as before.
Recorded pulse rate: 114
